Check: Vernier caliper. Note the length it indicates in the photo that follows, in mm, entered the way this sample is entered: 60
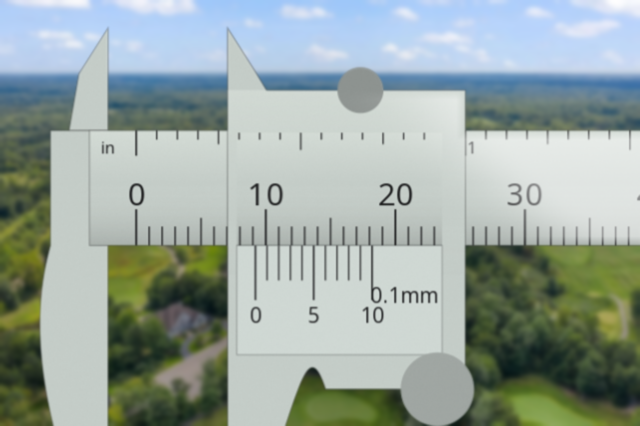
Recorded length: 9.2
